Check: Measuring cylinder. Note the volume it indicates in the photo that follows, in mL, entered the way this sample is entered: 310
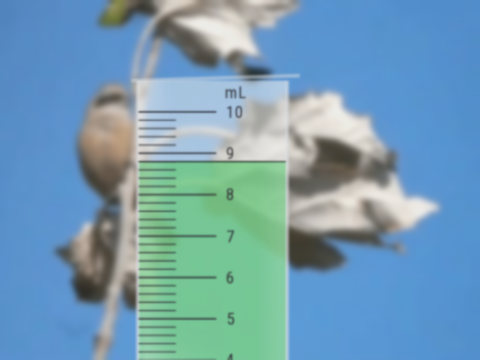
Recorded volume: 8.8
